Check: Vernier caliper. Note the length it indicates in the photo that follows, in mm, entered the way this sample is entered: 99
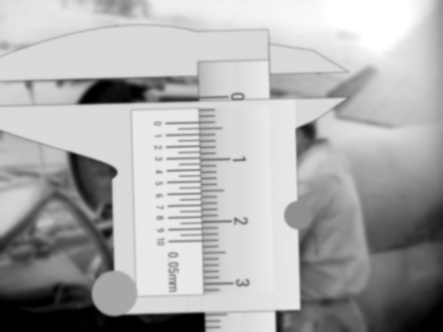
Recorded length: 4.0
